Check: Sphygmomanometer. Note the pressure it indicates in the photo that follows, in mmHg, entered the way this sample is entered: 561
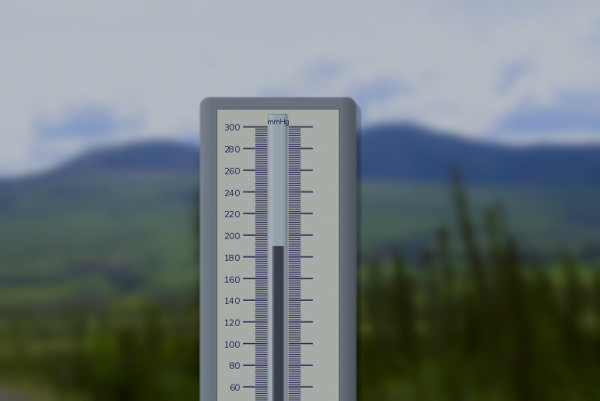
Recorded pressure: 190
